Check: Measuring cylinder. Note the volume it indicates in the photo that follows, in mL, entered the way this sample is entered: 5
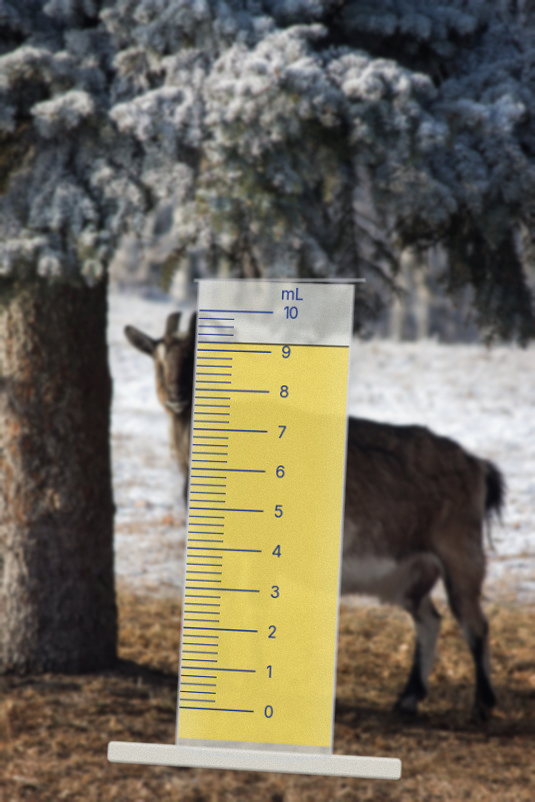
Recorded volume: 9.2
